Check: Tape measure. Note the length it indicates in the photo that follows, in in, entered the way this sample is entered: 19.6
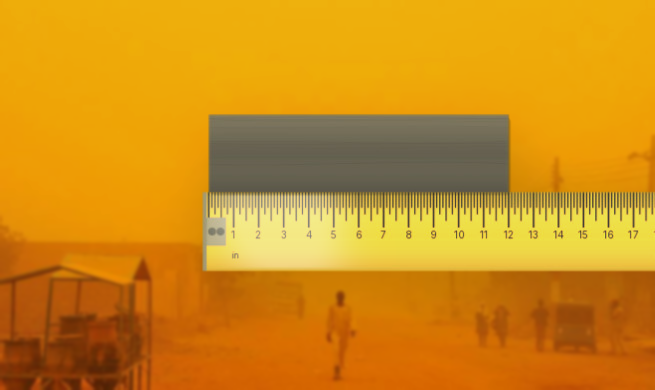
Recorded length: 12
